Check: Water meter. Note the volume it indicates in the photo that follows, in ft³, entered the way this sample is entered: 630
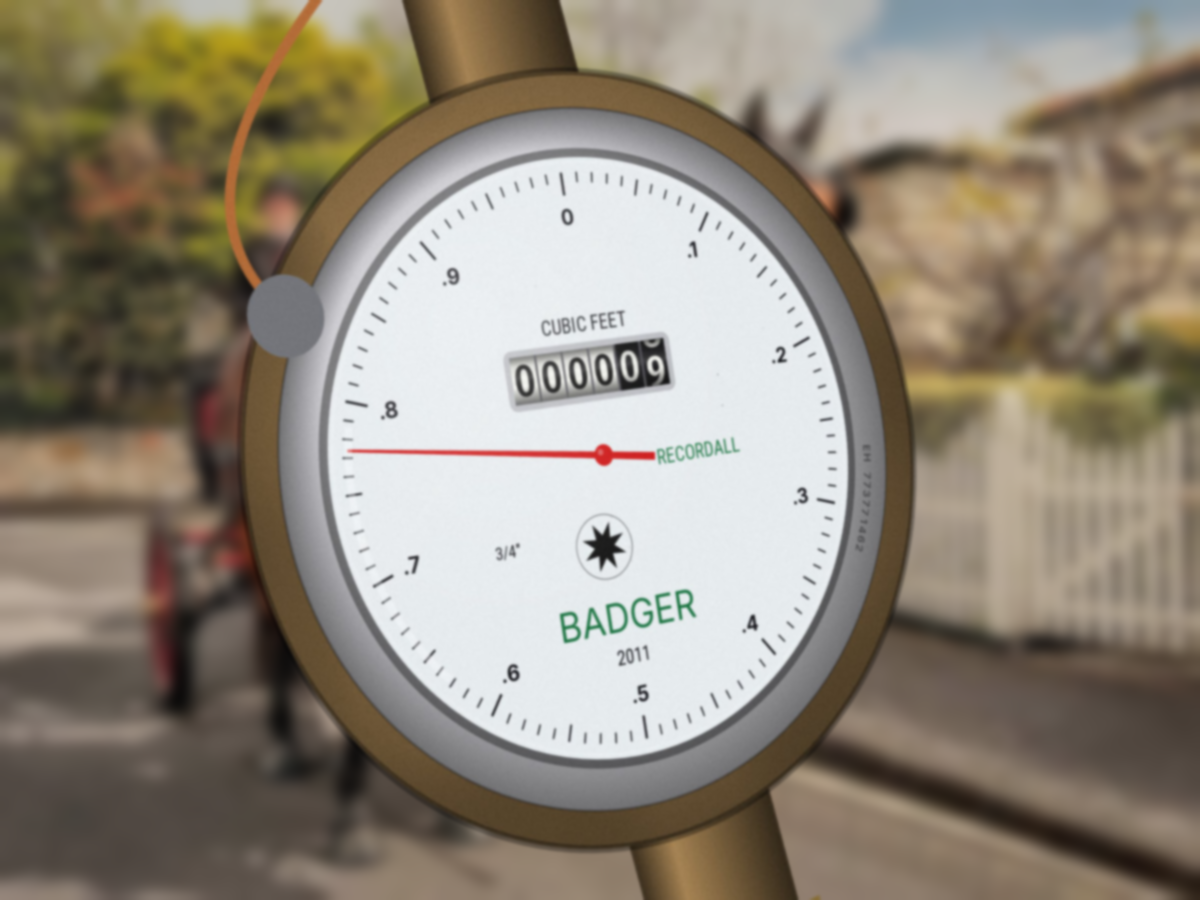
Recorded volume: 8.77
